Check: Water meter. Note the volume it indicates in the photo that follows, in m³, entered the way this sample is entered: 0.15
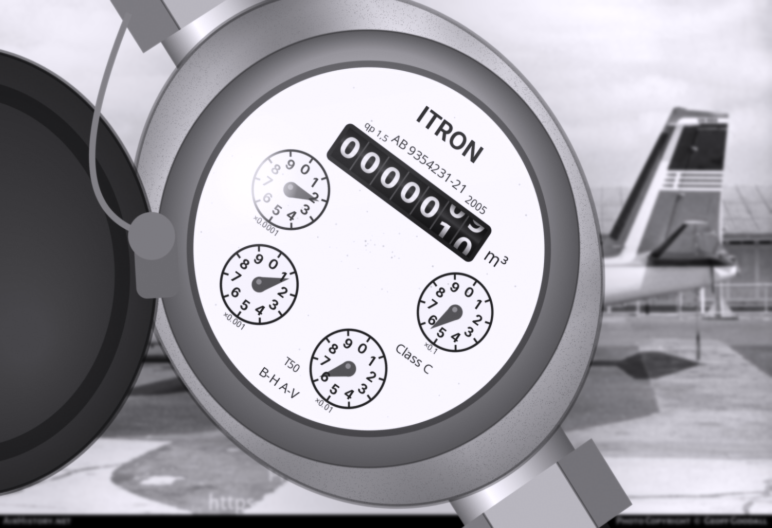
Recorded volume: 9.5612
